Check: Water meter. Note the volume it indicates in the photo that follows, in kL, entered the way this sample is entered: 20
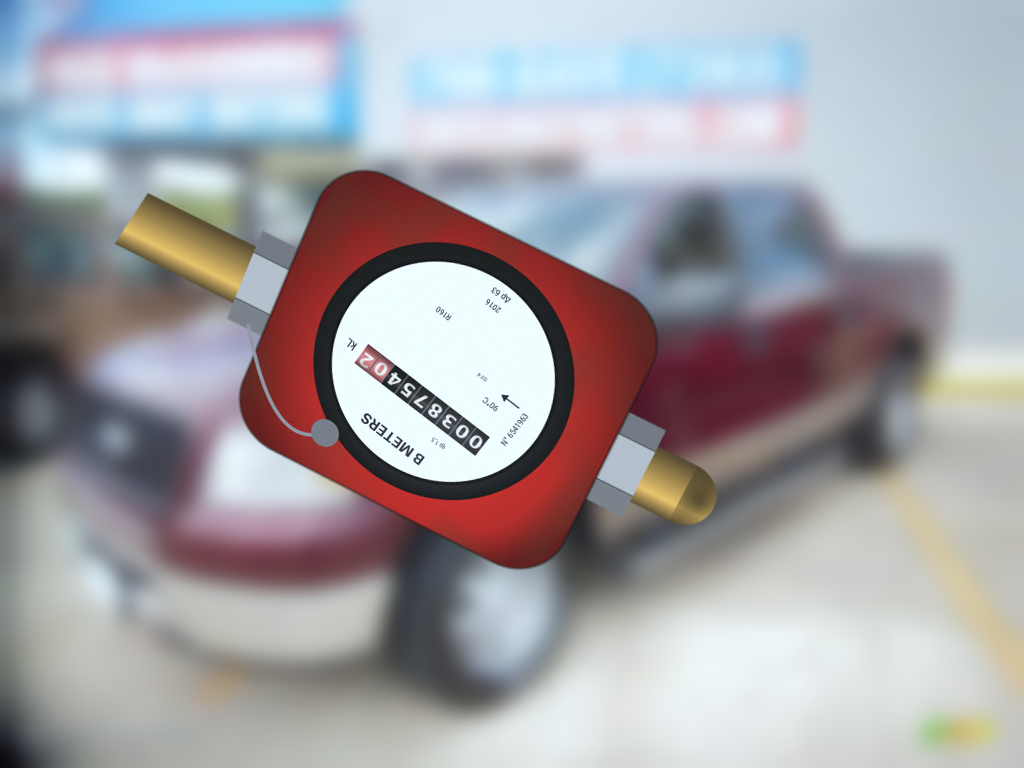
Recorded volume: 38754.02
